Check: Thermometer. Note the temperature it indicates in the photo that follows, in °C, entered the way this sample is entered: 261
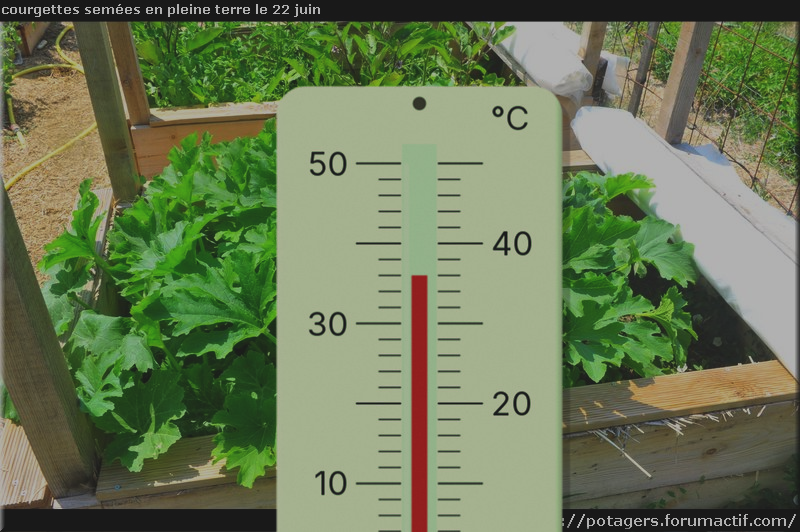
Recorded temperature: 36
